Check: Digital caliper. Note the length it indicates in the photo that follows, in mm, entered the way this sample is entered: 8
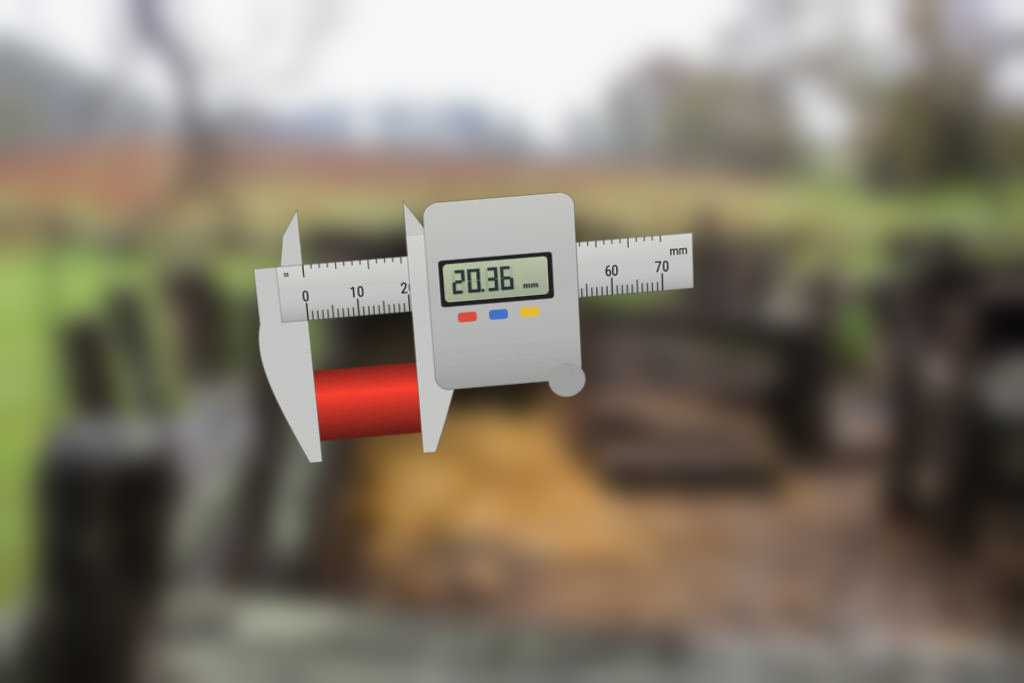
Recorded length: 20.36
